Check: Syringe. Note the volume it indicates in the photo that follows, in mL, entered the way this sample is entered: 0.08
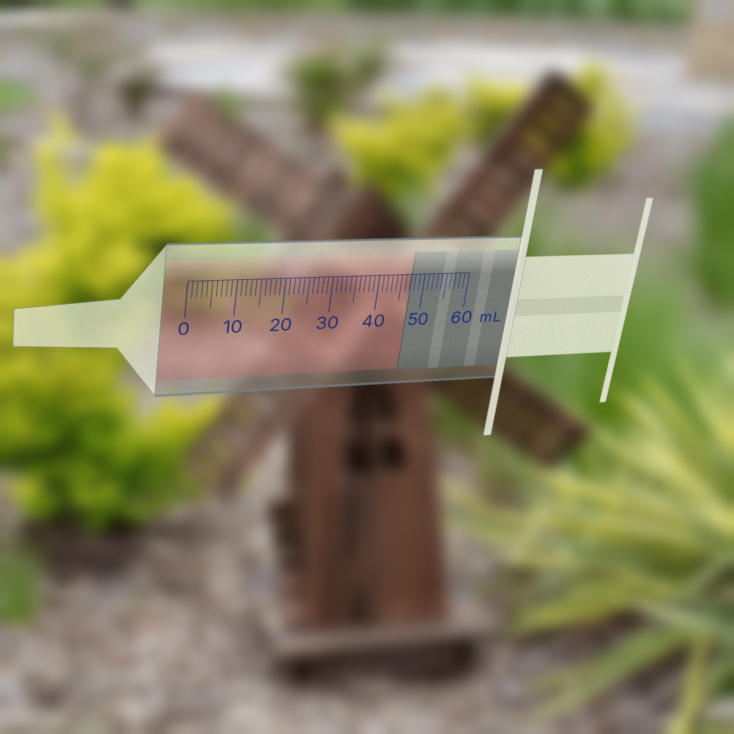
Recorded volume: 47
